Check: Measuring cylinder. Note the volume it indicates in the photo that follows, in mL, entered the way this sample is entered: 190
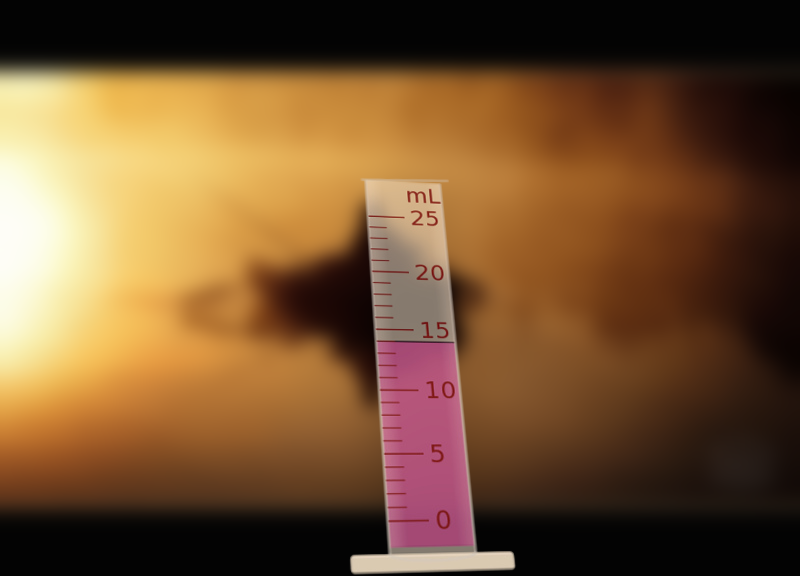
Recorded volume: 14
